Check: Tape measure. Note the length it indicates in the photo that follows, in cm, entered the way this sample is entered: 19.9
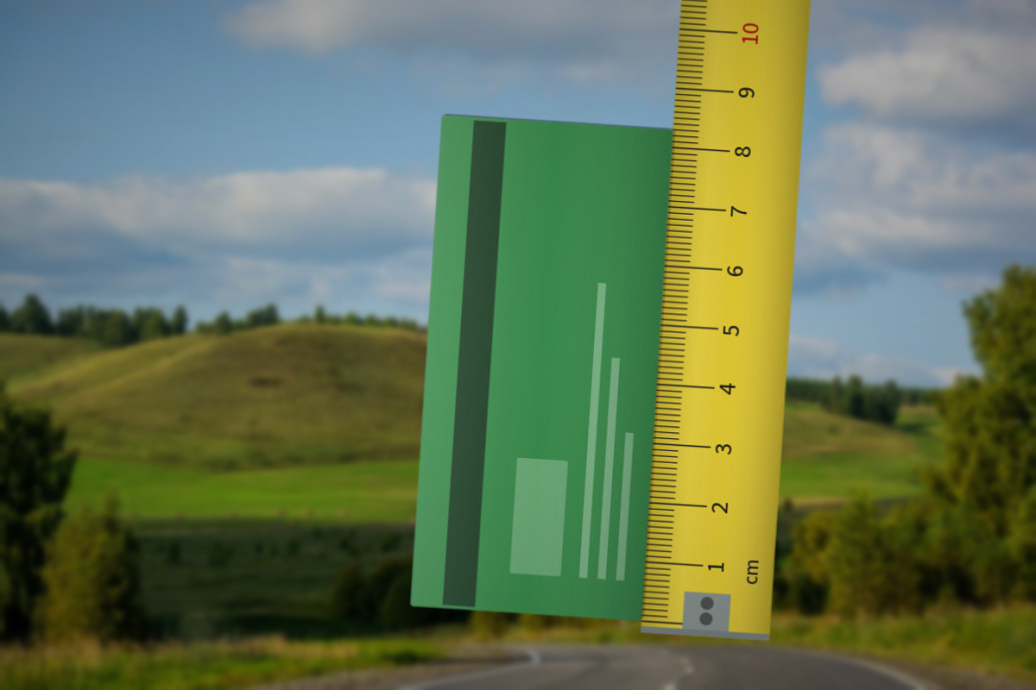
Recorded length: 8.3
